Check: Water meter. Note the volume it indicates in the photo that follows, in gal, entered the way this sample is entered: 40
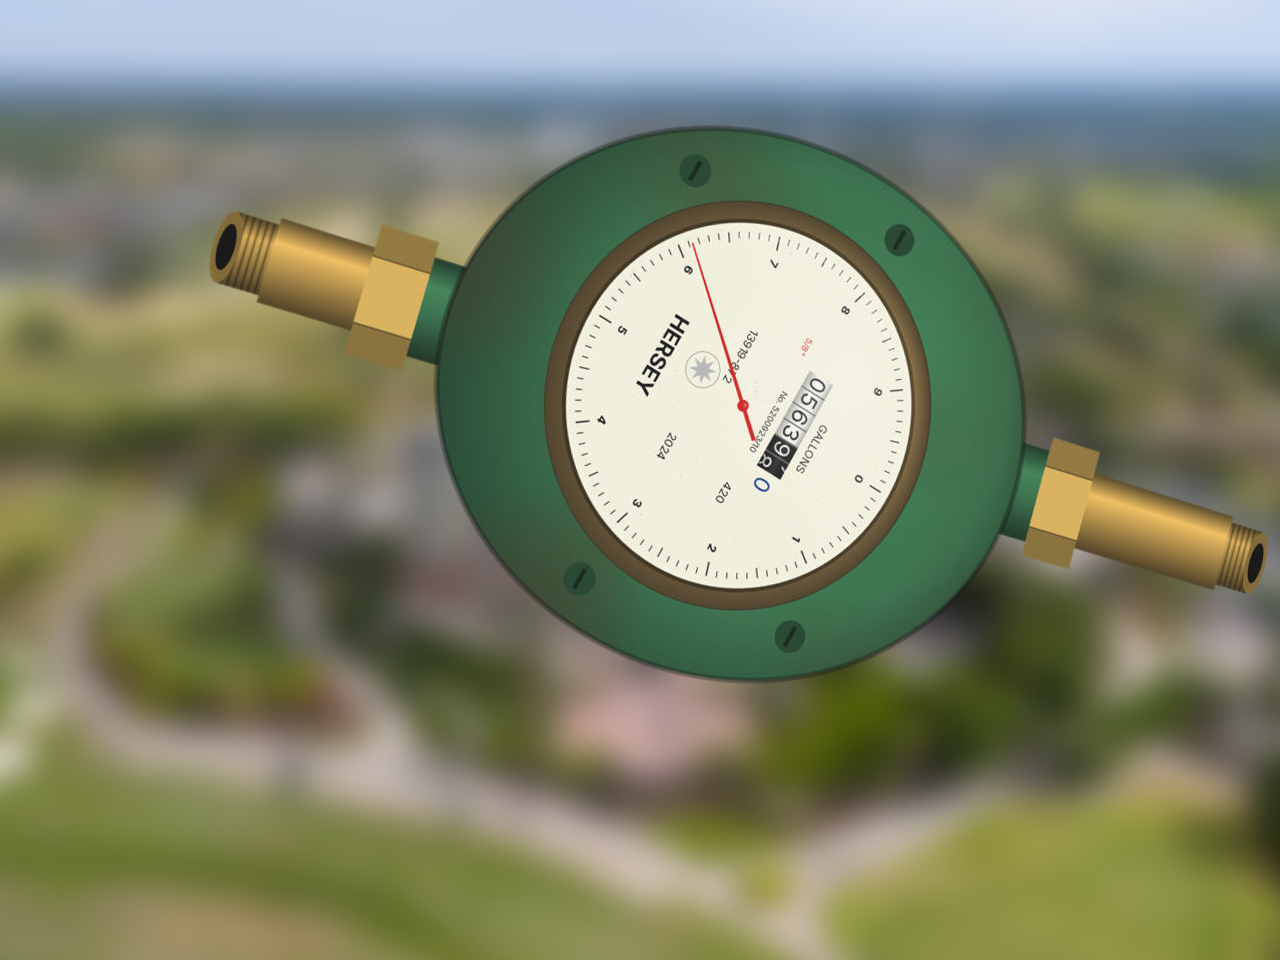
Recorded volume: 563976.1
